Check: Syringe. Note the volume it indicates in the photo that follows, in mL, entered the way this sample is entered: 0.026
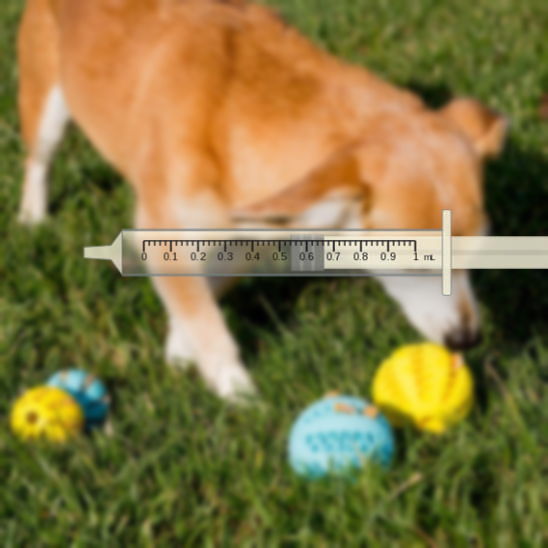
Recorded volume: 0.54
